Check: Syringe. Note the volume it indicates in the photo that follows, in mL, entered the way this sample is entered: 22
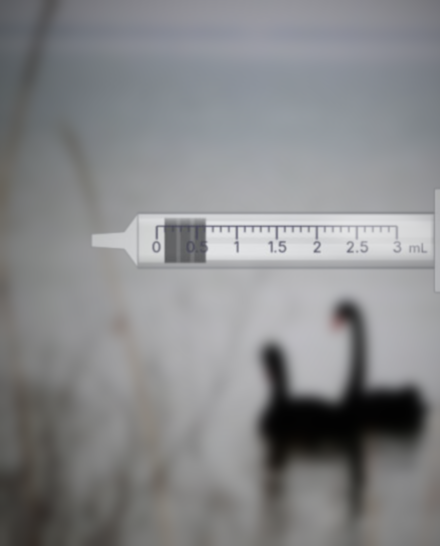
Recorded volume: 0.1
